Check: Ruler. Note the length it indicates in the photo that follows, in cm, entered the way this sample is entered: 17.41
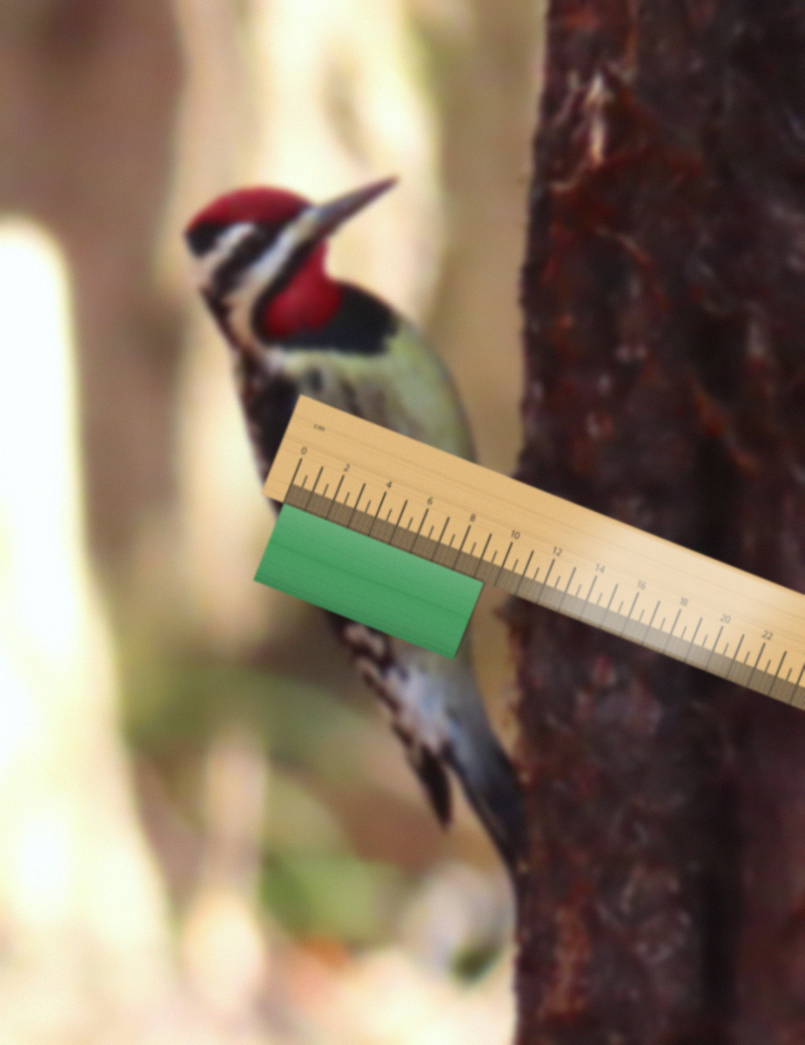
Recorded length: 9.5
